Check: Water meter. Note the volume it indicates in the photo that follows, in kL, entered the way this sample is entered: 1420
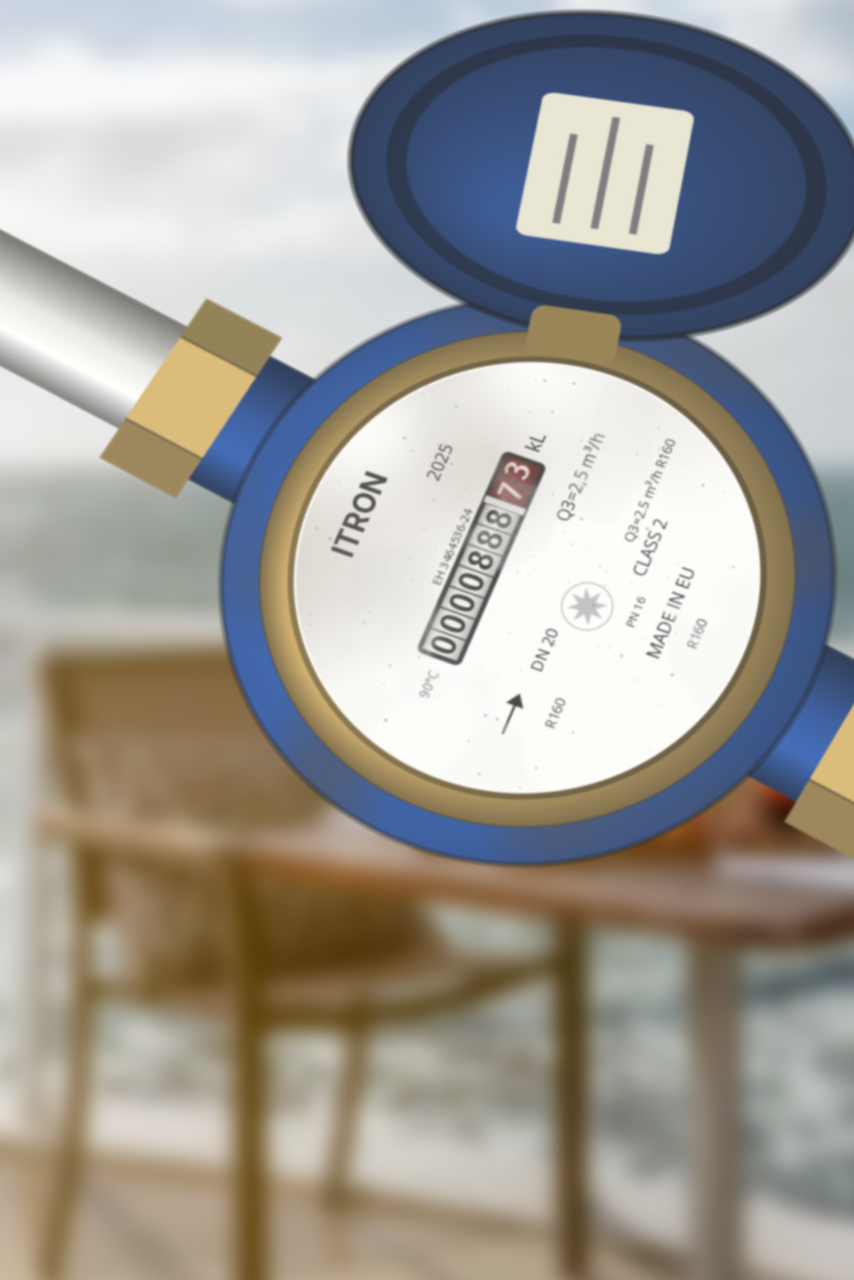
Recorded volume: 888.73
